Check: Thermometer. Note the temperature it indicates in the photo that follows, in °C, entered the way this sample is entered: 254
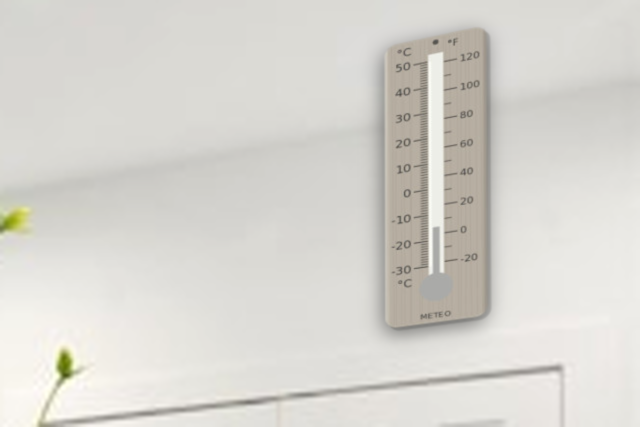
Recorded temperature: -15
